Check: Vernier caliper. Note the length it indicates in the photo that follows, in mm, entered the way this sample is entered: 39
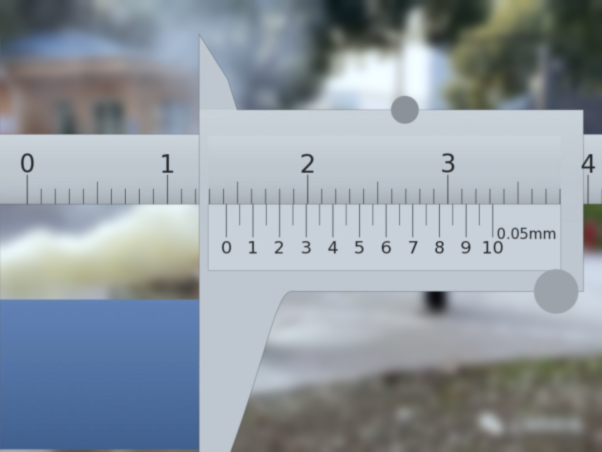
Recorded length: 14.2
